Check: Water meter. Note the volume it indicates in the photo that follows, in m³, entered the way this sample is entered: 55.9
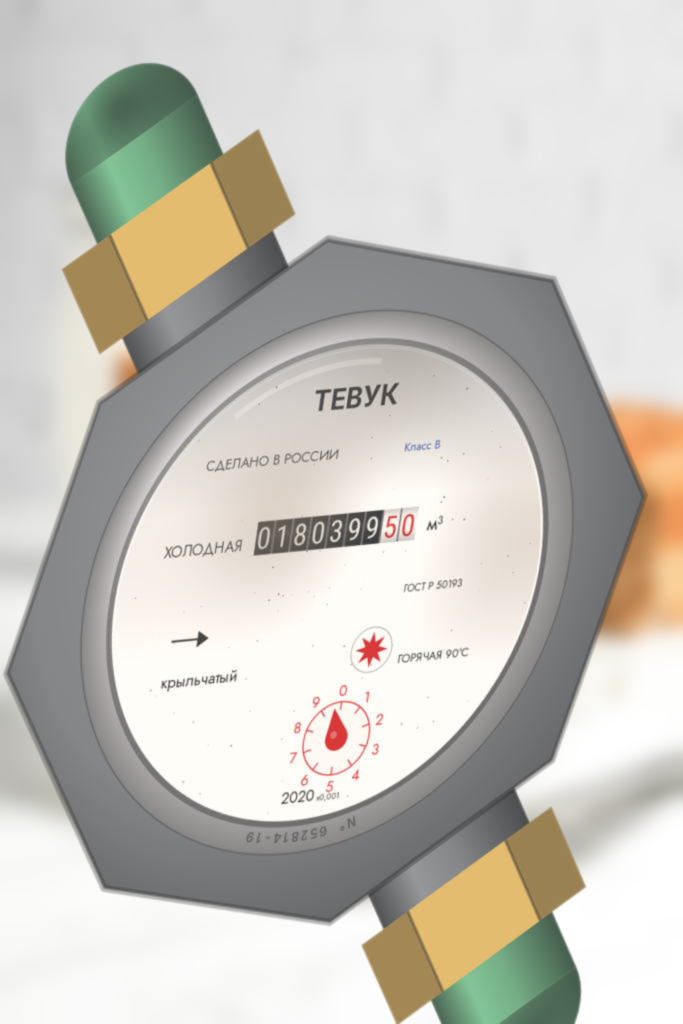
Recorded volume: 180399.499
